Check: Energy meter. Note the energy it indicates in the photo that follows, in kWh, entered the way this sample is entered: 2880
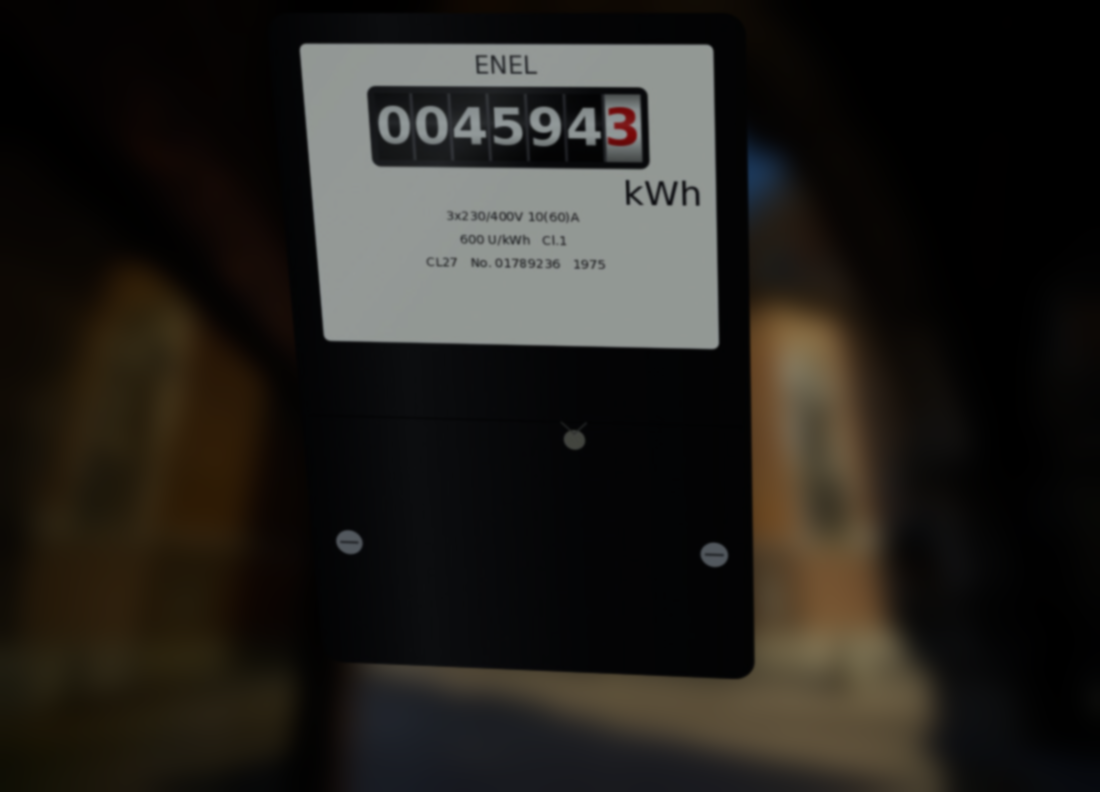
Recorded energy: 4594.3
